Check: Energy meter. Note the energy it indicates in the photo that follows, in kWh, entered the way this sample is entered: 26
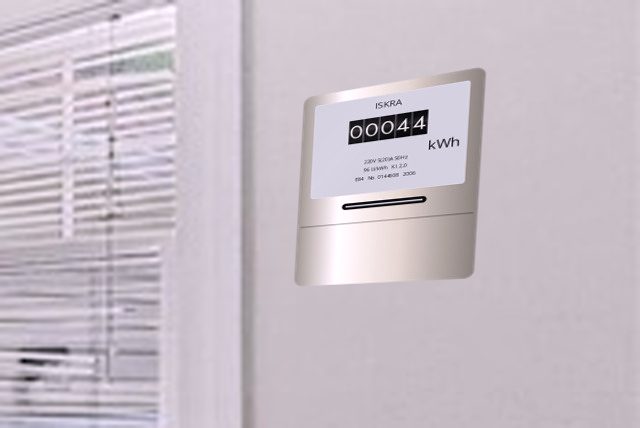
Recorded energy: 44
